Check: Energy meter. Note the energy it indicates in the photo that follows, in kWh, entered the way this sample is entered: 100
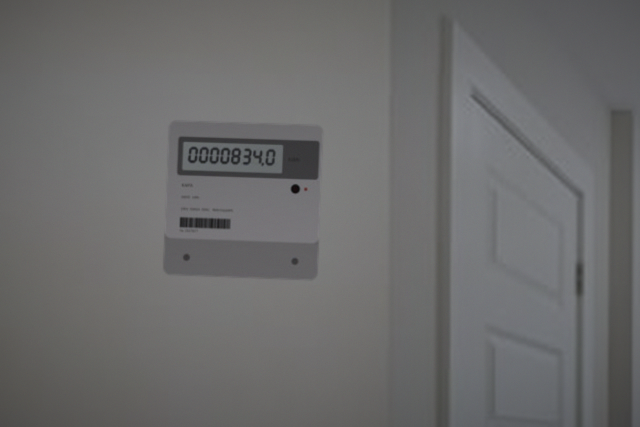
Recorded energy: 834.0
